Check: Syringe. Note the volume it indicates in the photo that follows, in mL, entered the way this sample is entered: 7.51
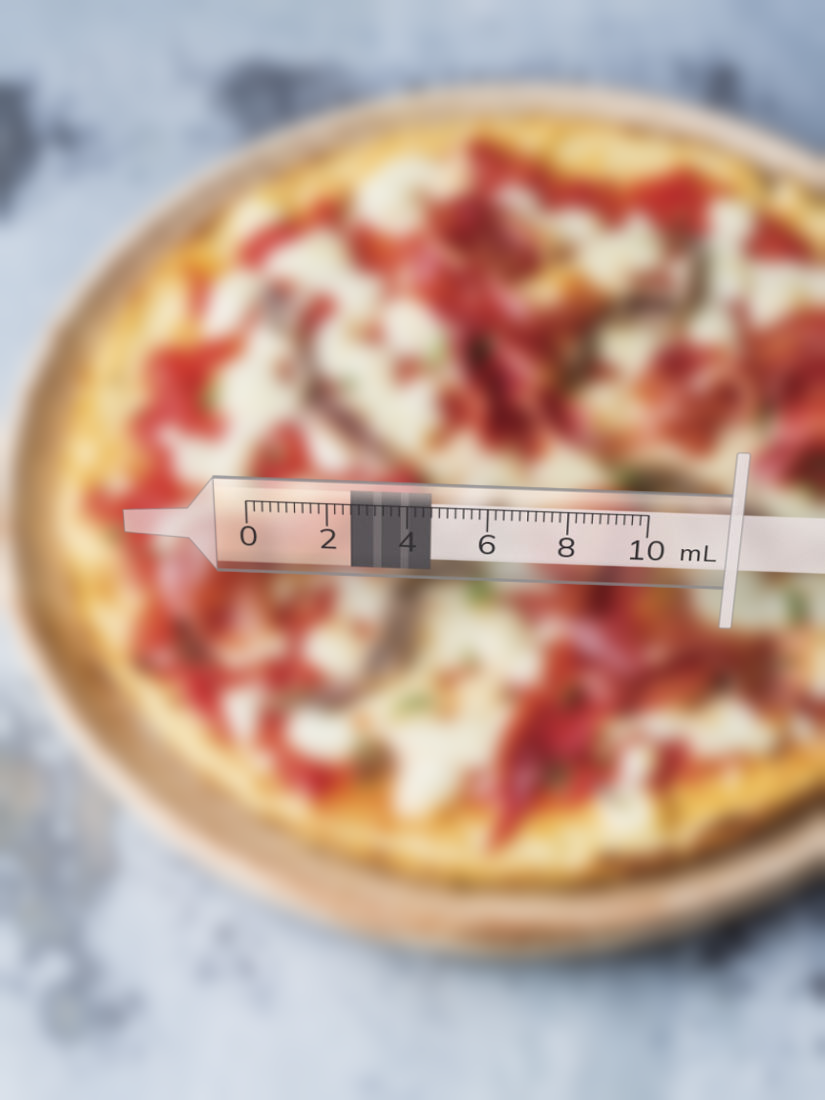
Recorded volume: 2.6
